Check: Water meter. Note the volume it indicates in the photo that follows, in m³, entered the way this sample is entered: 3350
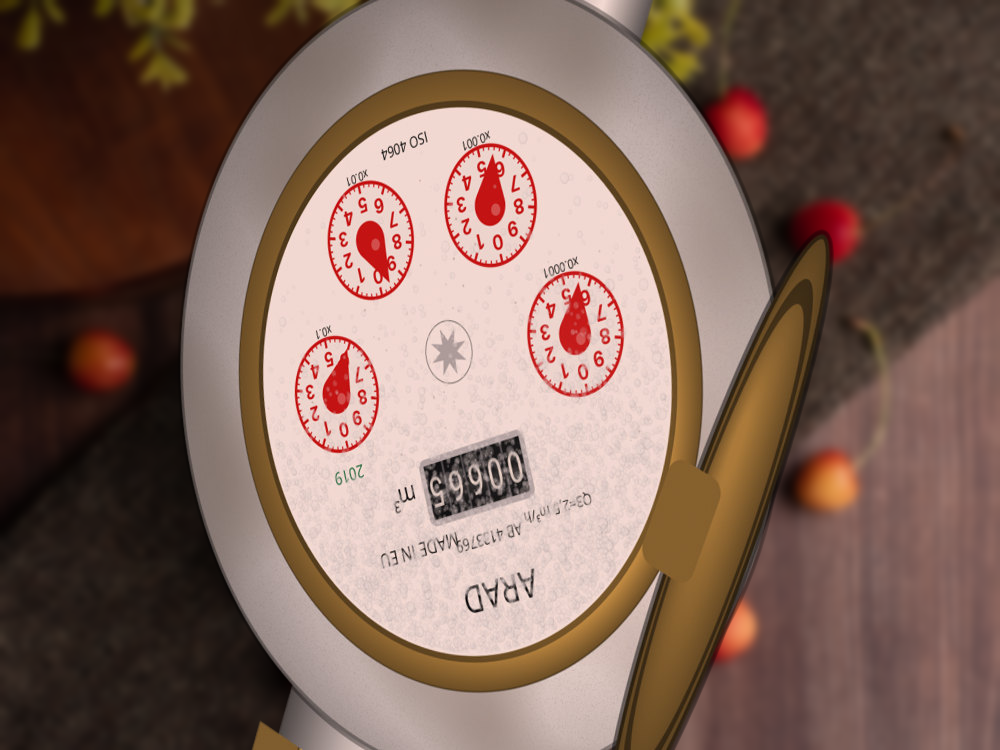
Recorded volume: 665.5955
